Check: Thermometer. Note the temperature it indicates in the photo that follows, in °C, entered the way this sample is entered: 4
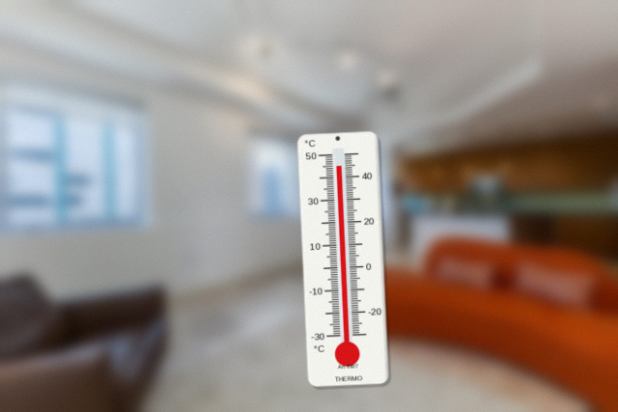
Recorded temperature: 45
